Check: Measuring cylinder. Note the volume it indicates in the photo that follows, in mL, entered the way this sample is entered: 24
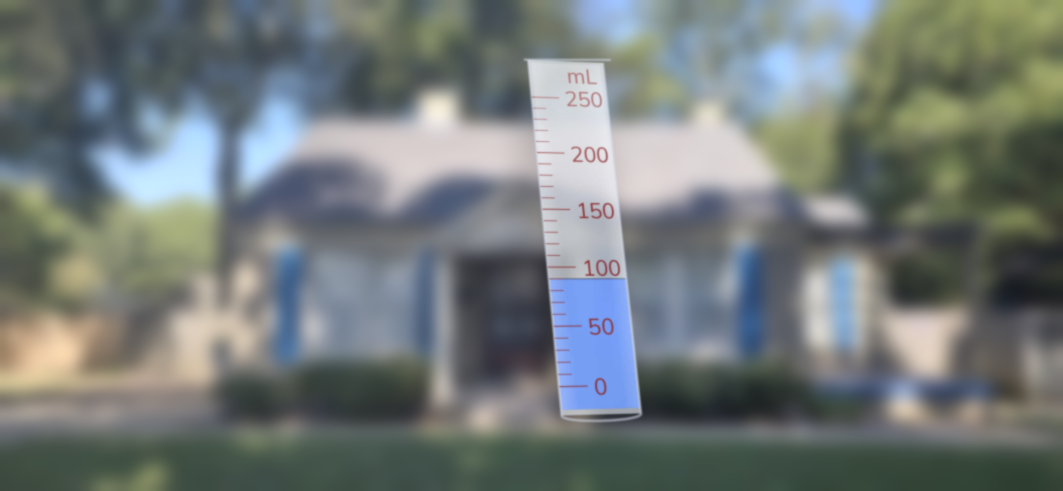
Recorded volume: 90
